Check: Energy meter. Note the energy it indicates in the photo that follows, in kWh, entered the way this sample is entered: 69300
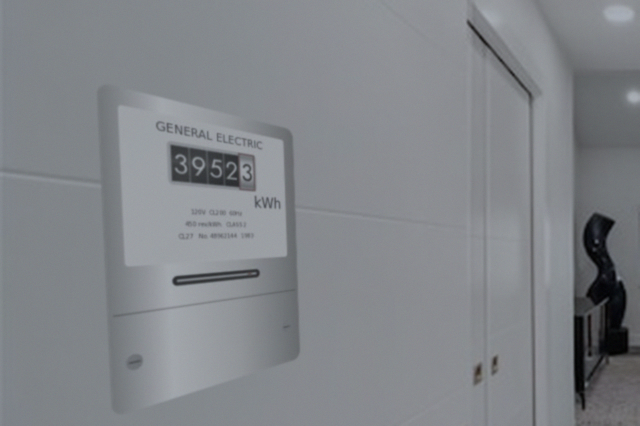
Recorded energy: 3952.3
